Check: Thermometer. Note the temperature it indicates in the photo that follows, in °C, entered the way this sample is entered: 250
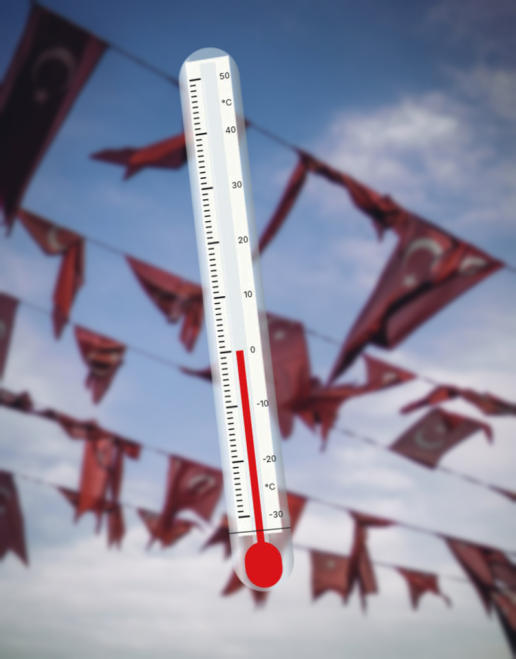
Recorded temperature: 0
